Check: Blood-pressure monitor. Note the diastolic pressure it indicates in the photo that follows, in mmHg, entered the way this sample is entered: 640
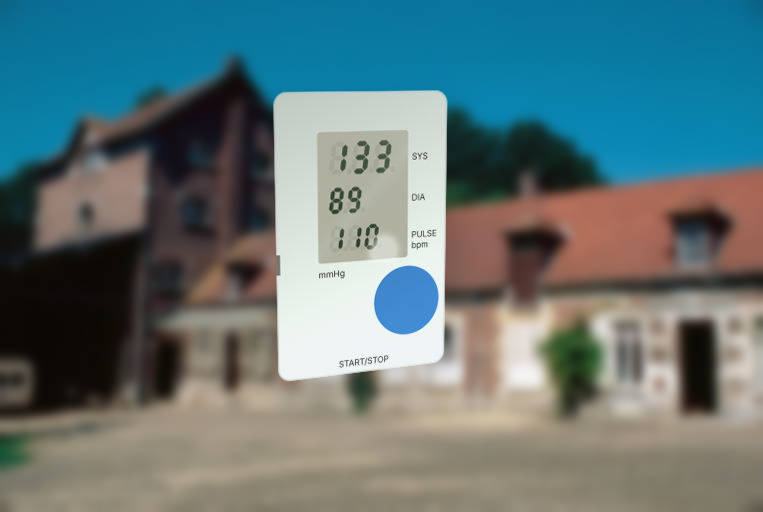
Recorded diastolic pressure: 89
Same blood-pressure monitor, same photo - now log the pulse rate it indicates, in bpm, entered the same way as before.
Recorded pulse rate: 110
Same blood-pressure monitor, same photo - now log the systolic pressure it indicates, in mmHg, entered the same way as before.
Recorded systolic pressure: 133
